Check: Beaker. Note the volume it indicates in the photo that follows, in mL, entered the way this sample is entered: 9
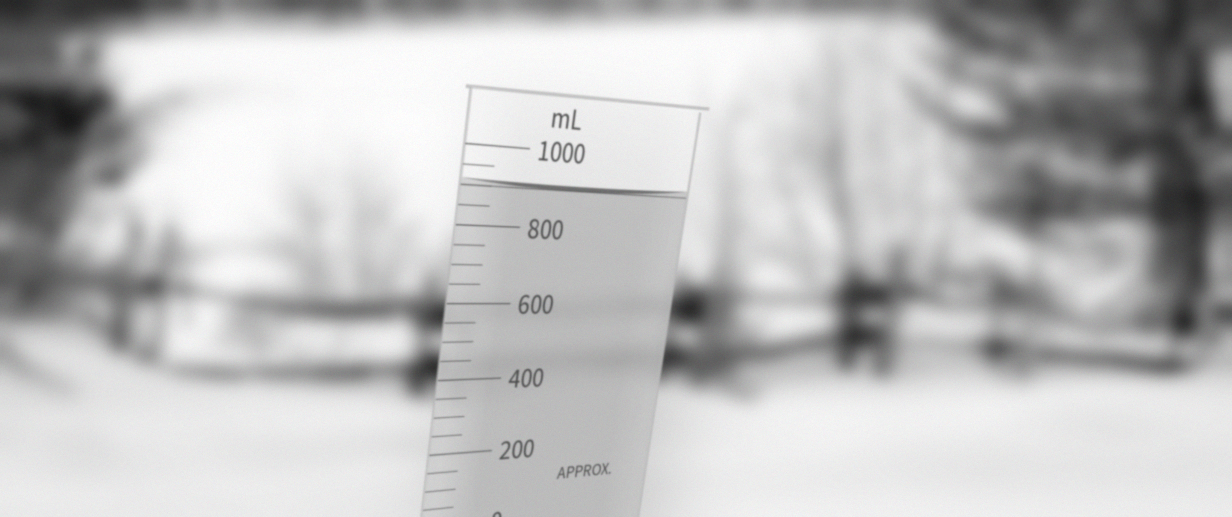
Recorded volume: 900
